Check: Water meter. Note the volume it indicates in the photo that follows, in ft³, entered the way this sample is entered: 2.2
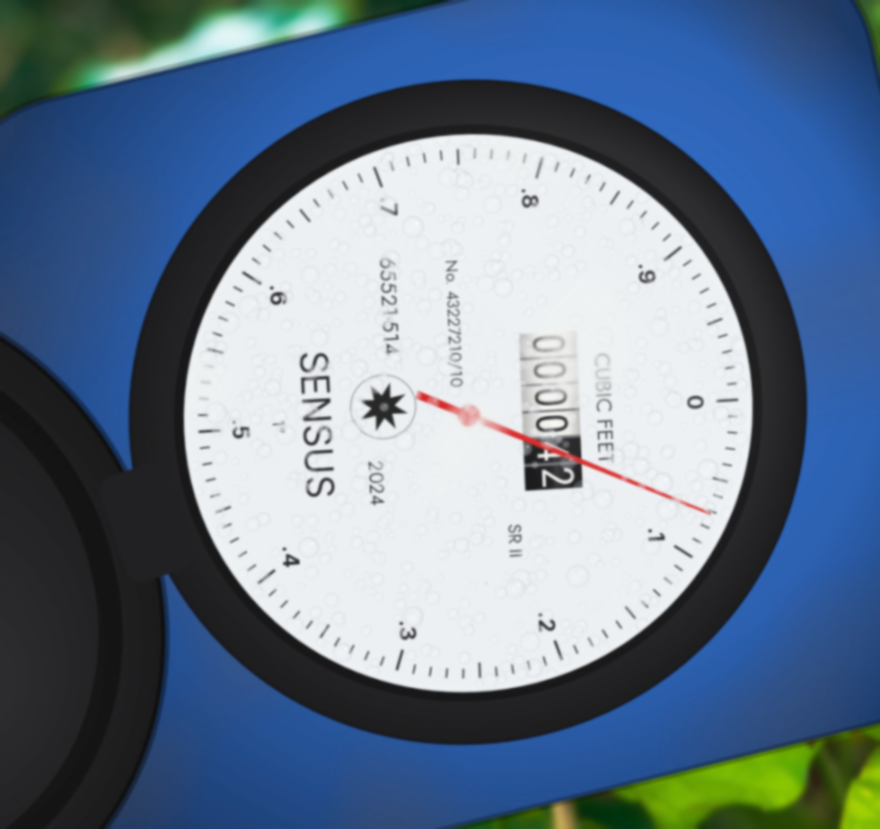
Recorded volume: 42.07
